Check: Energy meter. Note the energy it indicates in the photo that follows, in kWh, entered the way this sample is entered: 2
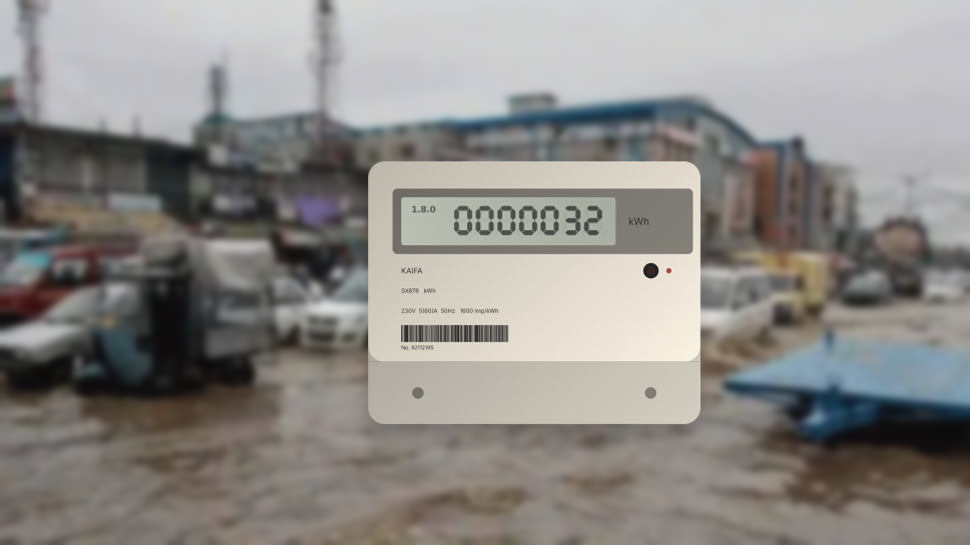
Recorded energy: 32
